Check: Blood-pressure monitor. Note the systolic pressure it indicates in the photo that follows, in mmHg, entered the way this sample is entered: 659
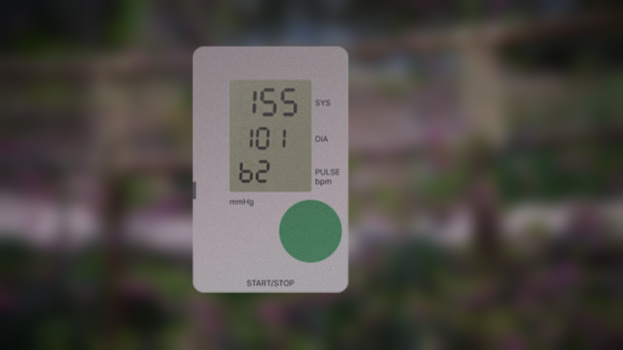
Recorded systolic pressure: 155
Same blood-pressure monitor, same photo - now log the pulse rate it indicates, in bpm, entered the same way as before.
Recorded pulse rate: 62
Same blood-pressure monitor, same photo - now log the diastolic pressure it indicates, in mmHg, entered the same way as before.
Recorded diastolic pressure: 101
